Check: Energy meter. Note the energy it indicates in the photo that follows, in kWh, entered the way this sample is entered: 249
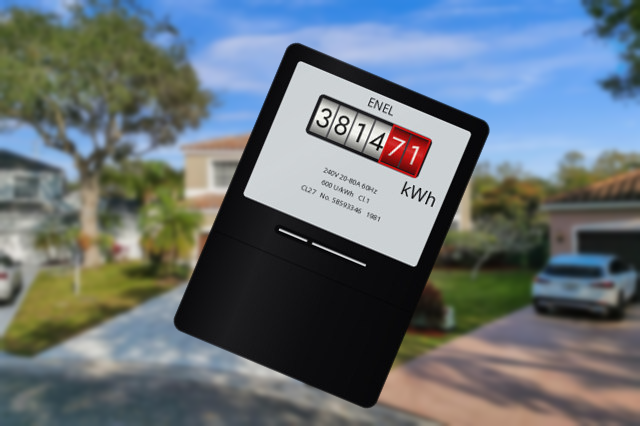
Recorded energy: 3814.71
